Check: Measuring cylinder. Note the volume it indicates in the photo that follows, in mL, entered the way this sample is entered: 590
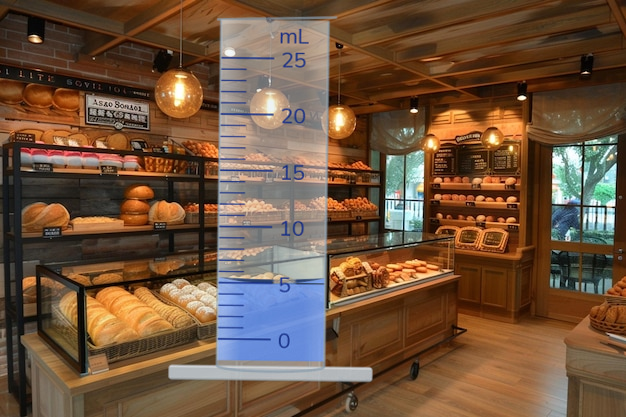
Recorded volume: 5
